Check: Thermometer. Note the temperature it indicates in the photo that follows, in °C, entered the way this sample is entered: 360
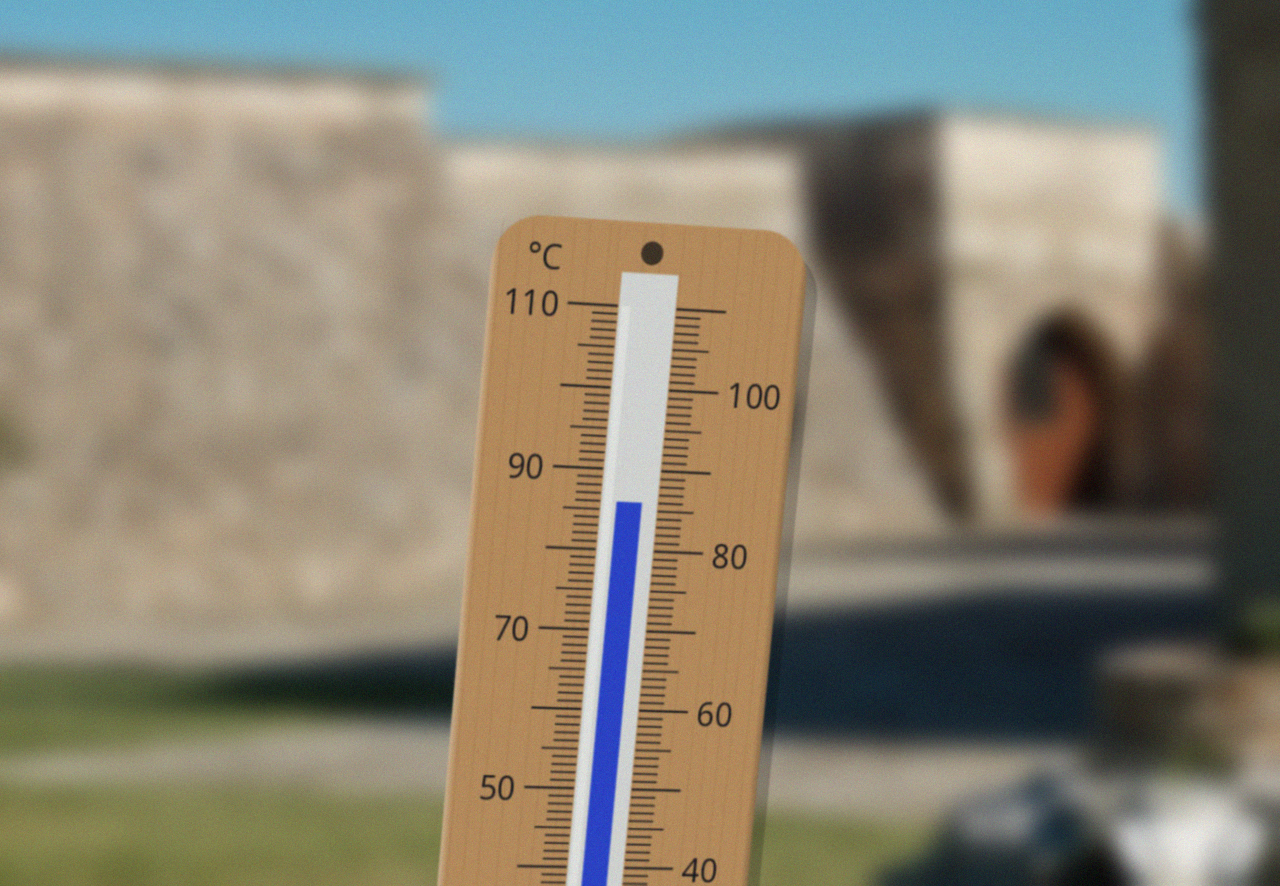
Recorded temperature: 86
